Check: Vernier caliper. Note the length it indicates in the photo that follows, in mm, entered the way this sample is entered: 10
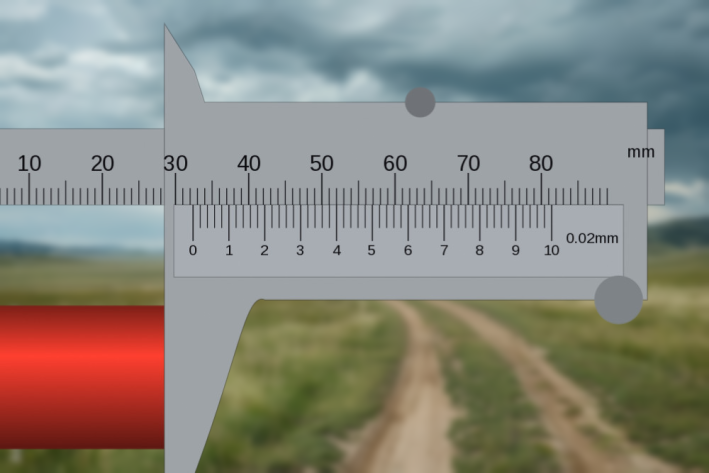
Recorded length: 32.4
